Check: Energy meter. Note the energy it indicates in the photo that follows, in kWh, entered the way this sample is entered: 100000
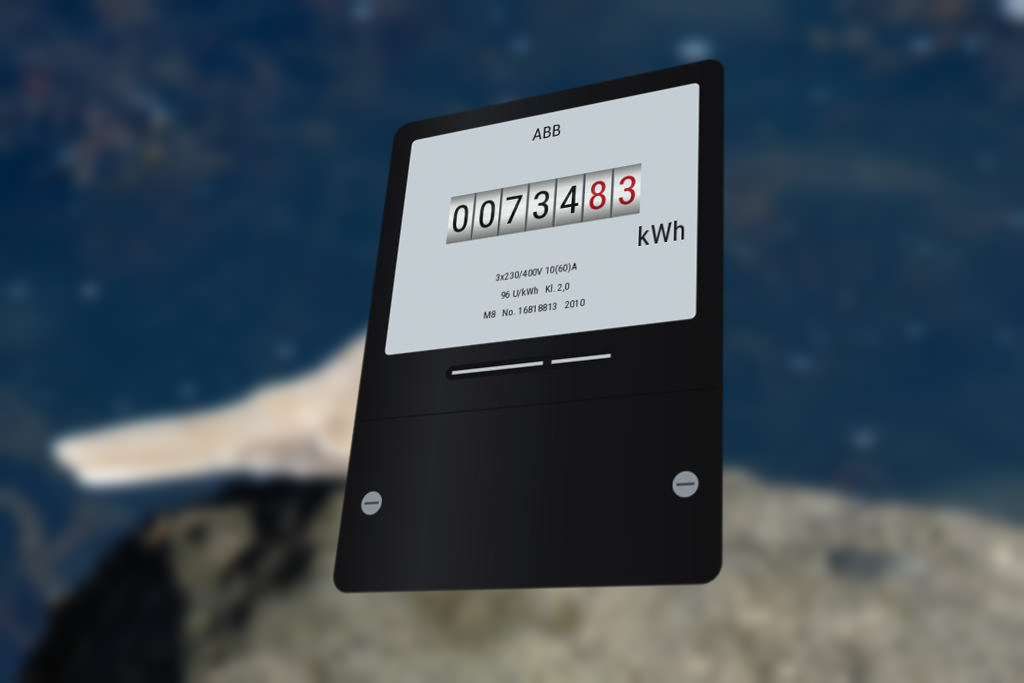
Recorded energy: 734.83
